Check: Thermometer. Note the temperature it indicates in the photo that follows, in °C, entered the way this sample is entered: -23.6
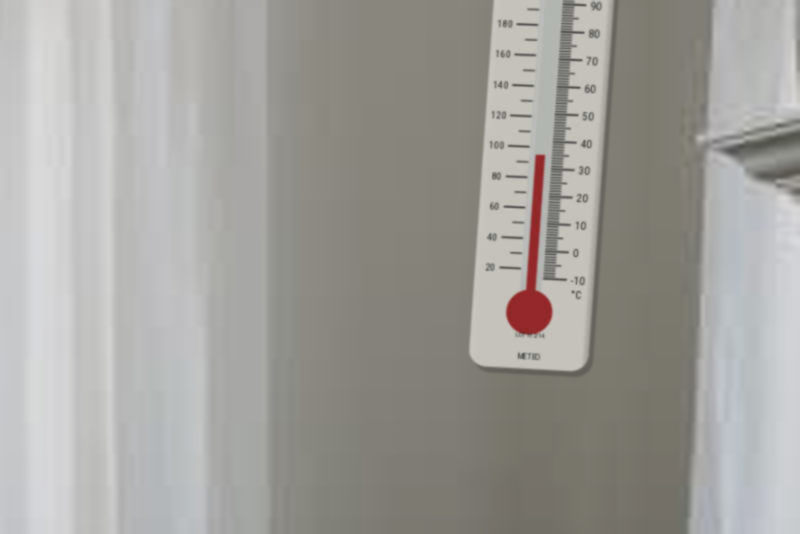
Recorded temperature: 35
